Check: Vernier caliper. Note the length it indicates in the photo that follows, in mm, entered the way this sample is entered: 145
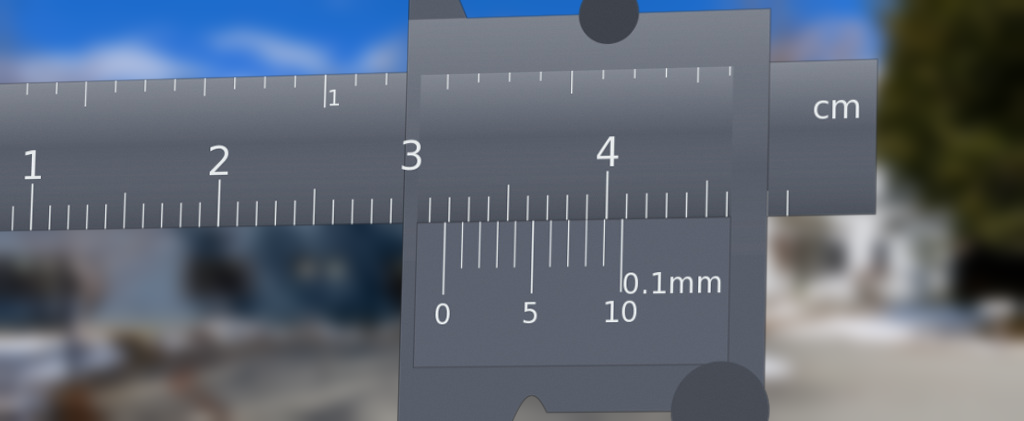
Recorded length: 31.8
